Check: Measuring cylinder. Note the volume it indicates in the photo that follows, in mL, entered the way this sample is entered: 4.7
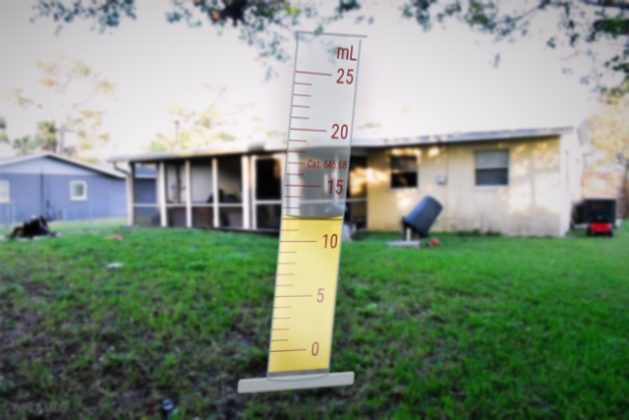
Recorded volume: 12
